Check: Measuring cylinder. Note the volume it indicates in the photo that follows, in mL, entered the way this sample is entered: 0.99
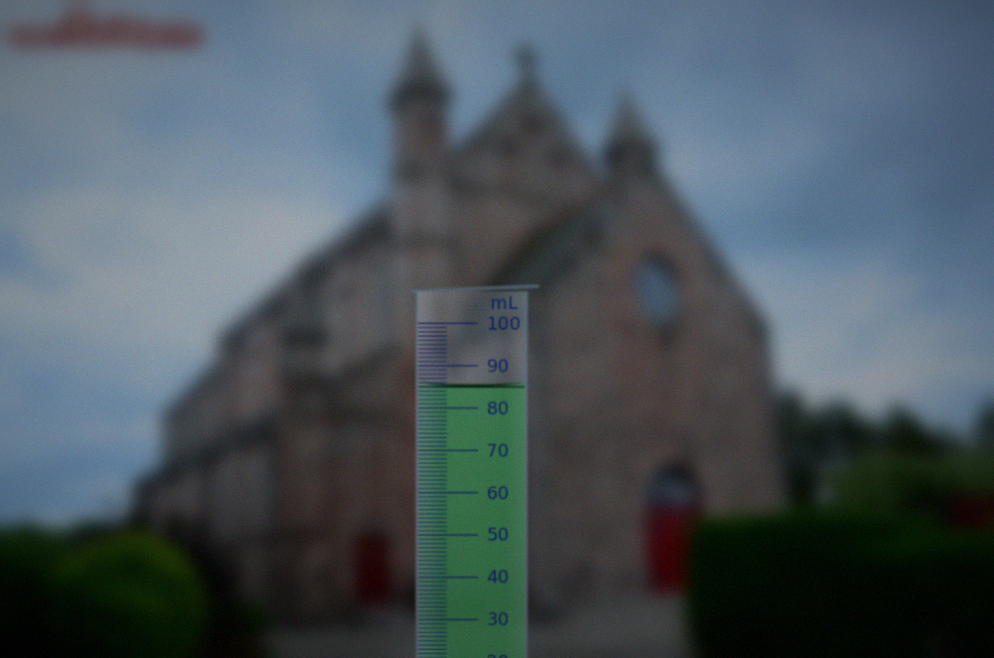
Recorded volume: 85
